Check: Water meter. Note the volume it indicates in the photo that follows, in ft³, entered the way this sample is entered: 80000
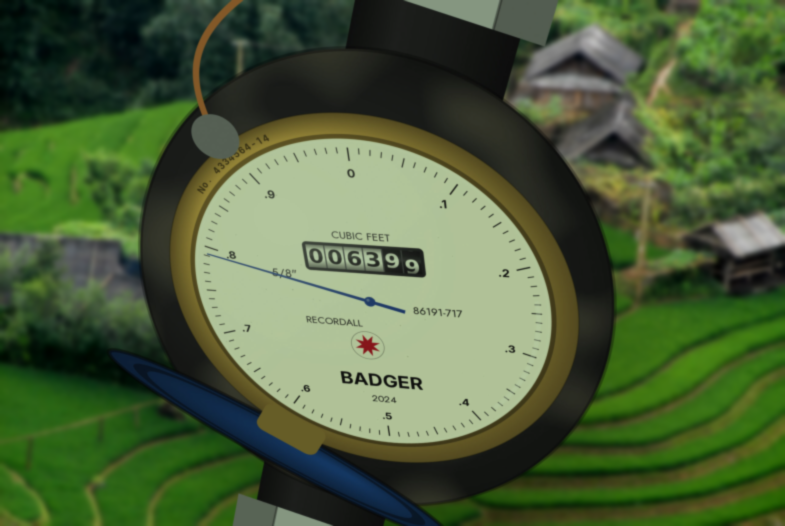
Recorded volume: 6398.79
